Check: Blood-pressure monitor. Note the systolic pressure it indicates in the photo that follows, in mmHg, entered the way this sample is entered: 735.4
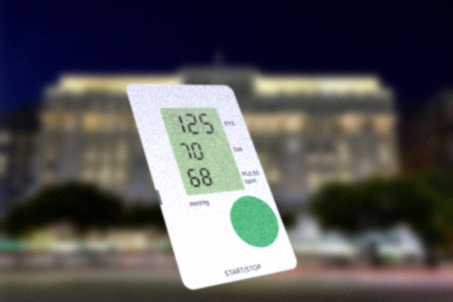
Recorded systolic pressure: 125
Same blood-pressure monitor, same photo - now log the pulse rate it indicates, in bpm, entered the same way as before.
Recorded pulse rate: 68
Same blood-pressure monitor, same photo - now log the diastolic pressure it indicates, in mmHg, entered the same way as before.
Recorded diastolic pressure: 70
